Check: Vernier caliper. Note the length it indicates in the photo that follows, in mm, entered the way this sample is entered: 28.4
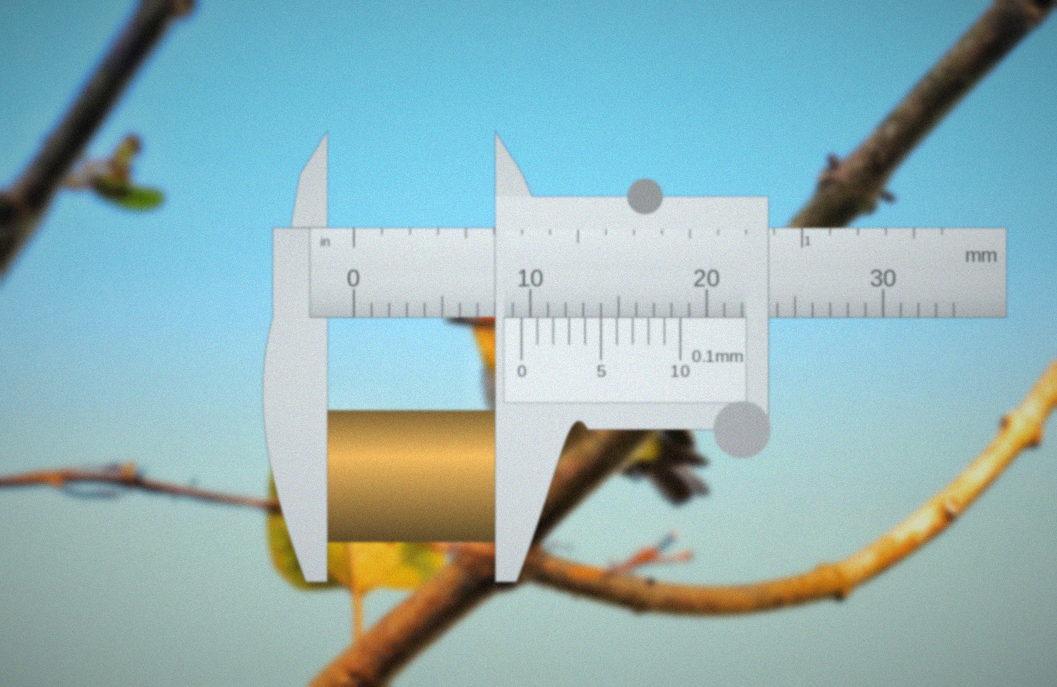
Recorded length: 9.5
